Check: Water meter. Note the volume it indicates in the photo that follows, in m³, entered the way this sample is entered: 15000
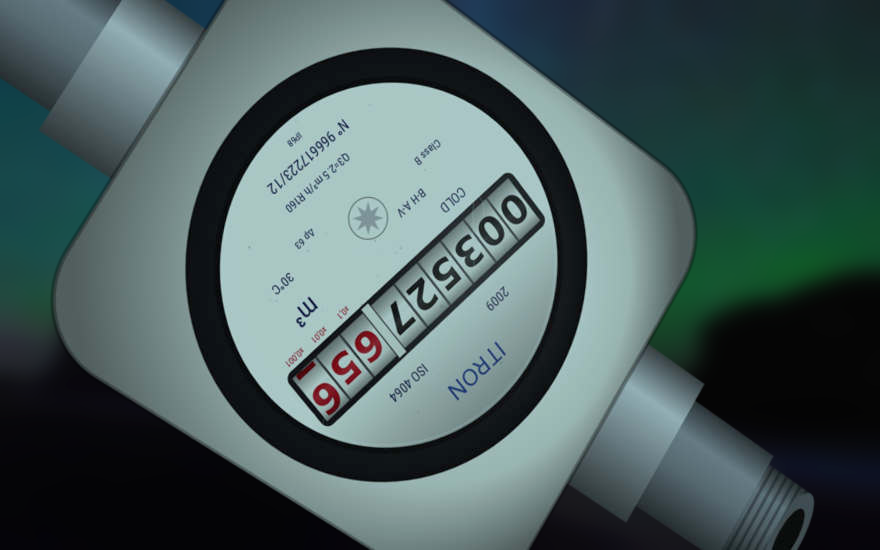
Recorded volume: 3527.656
